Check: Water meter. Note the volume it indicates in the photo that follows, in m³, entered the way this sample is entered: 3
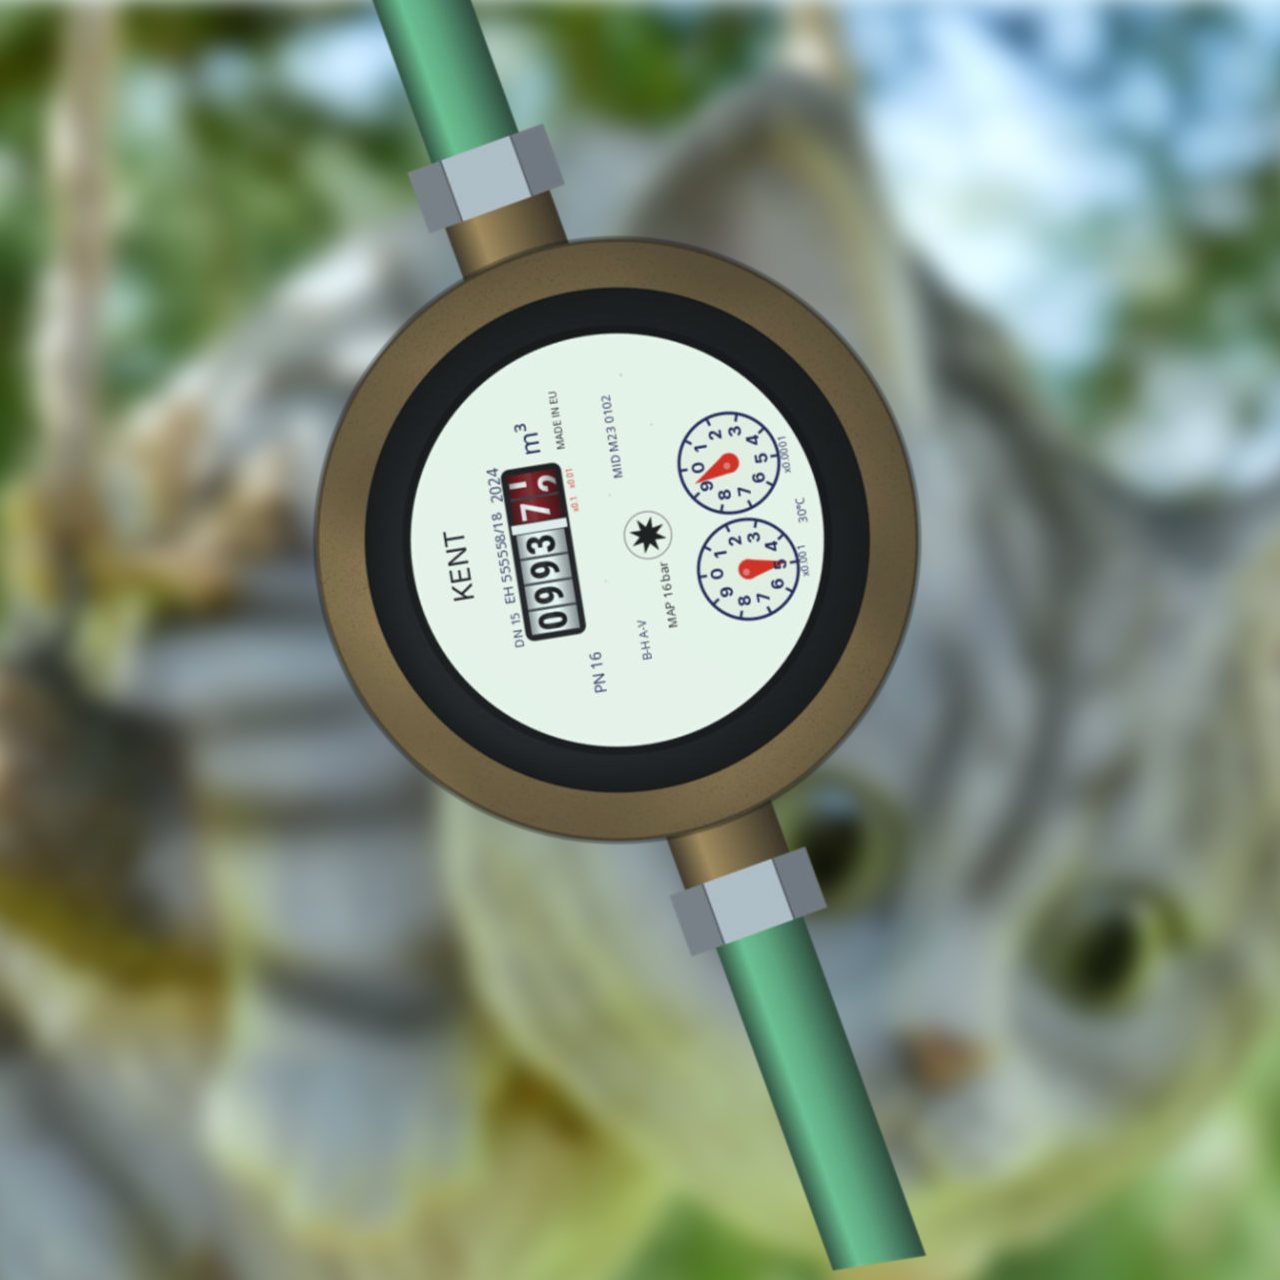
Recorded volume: 993.7149
